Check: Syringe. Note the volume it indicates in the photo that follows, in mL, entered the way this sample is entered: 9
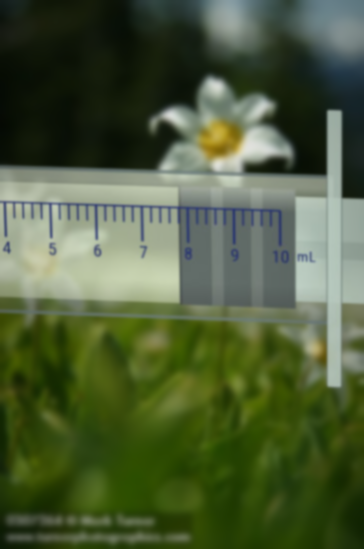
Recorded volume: 7.8
